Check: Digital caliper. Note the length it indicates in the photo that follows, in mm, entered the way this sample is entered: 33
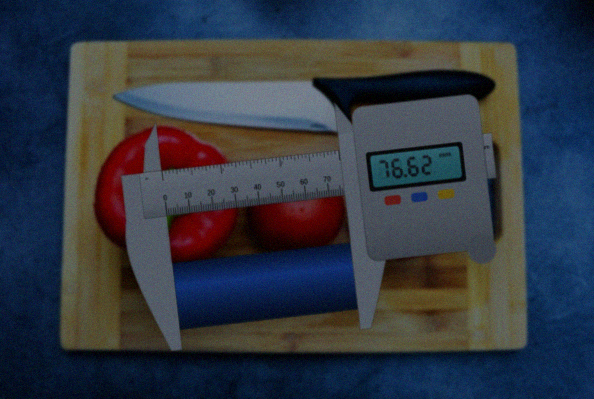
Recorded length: 76.62
